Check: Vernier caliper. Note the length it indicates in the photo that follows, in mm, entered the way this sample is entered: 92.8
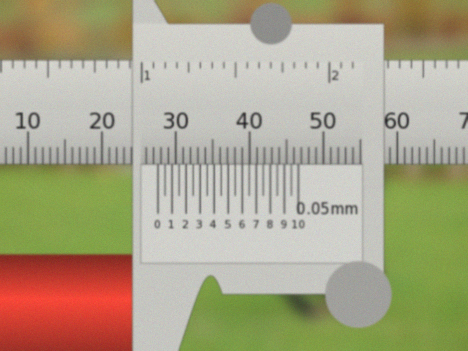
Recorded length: 27.6
